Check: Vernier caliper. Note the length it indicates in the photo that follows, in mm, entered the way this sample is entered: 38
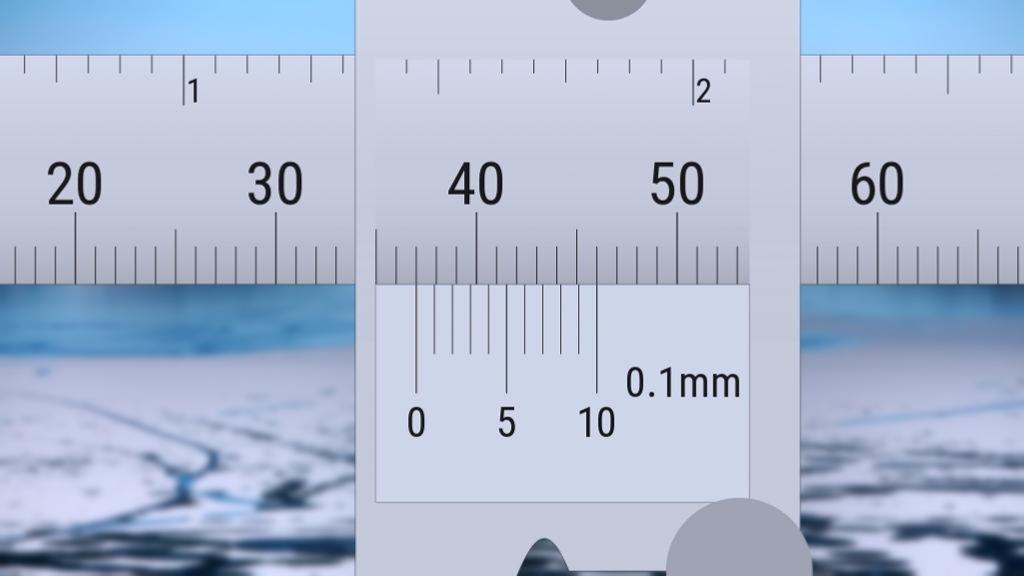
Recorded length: 37.0
